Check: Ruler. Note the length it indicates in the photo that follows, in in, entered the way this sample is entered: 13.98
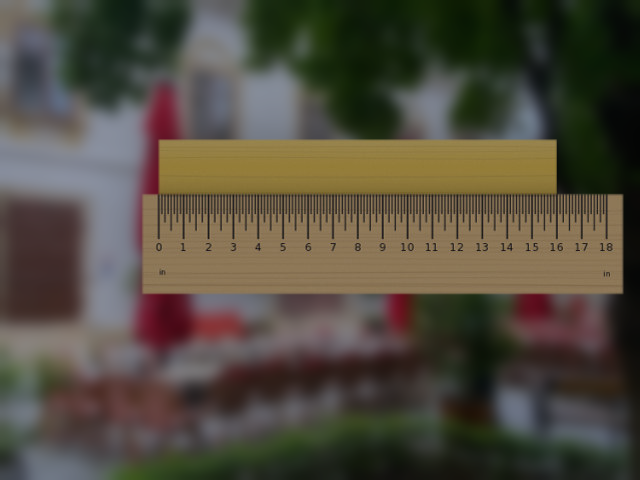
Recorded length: 16
